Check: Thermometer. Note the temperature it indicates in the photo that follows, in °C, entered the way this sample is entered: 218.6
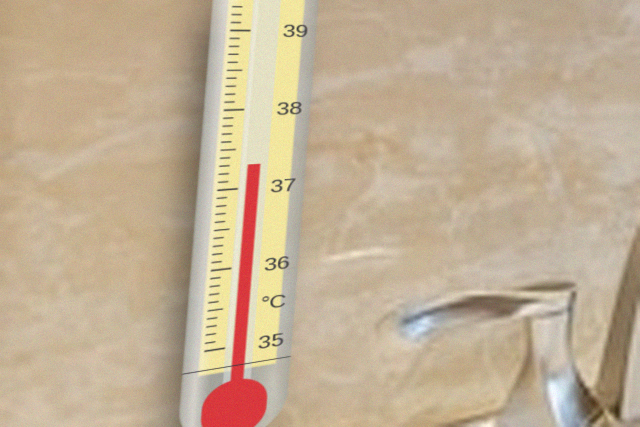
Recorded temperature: 37.3
